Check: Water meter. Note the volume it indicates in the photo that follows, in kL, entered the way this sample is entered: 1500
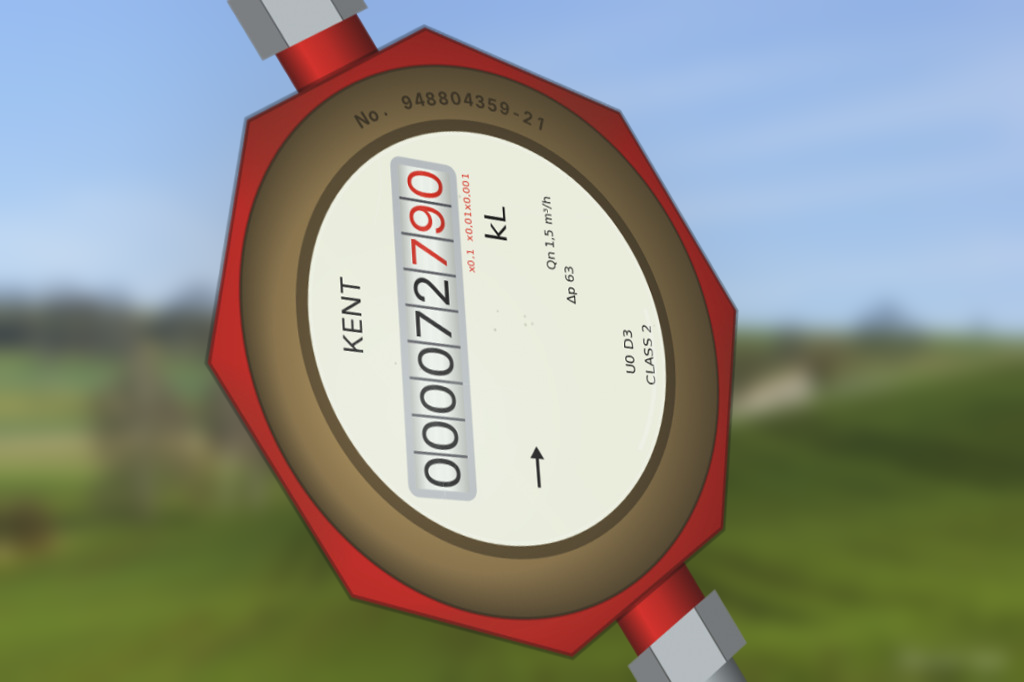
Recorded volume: 72.790
